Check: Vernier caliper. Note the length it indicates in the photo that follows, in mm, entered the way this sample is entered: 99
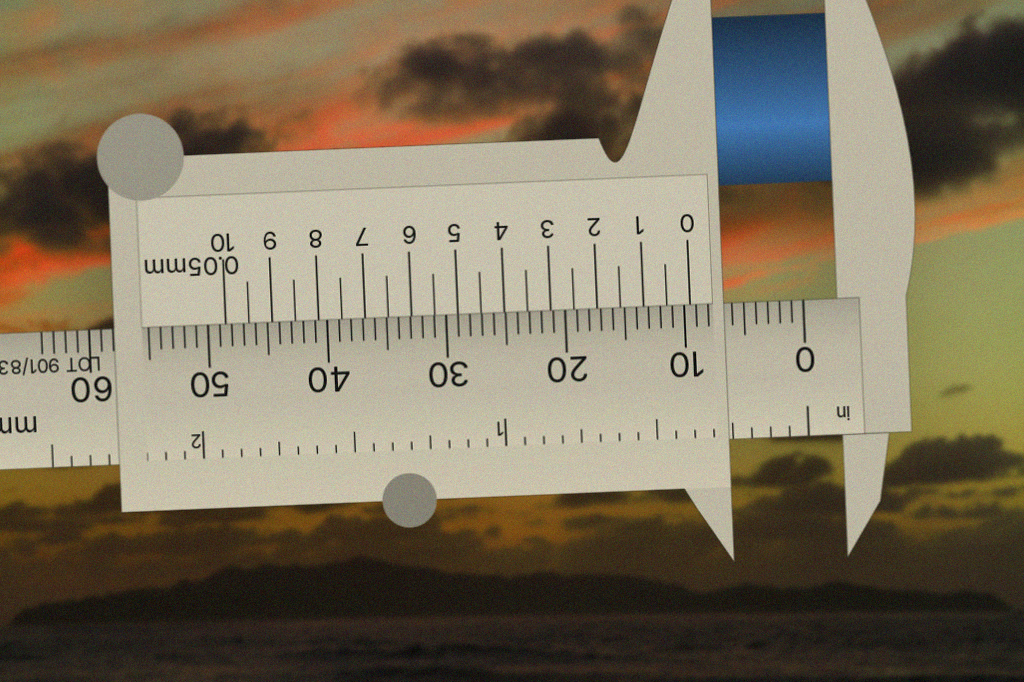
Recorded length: 9.5
